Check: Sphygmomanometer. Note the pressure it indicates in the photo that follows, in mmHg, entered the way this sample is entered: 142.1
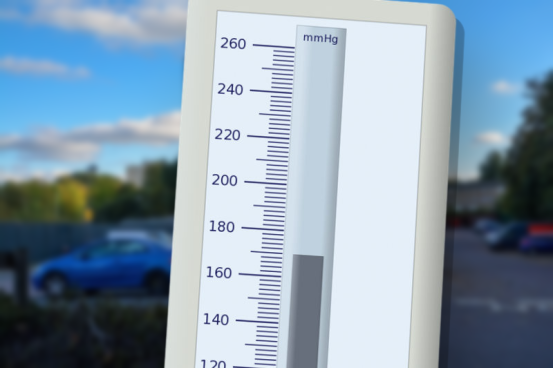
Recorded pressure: 170
